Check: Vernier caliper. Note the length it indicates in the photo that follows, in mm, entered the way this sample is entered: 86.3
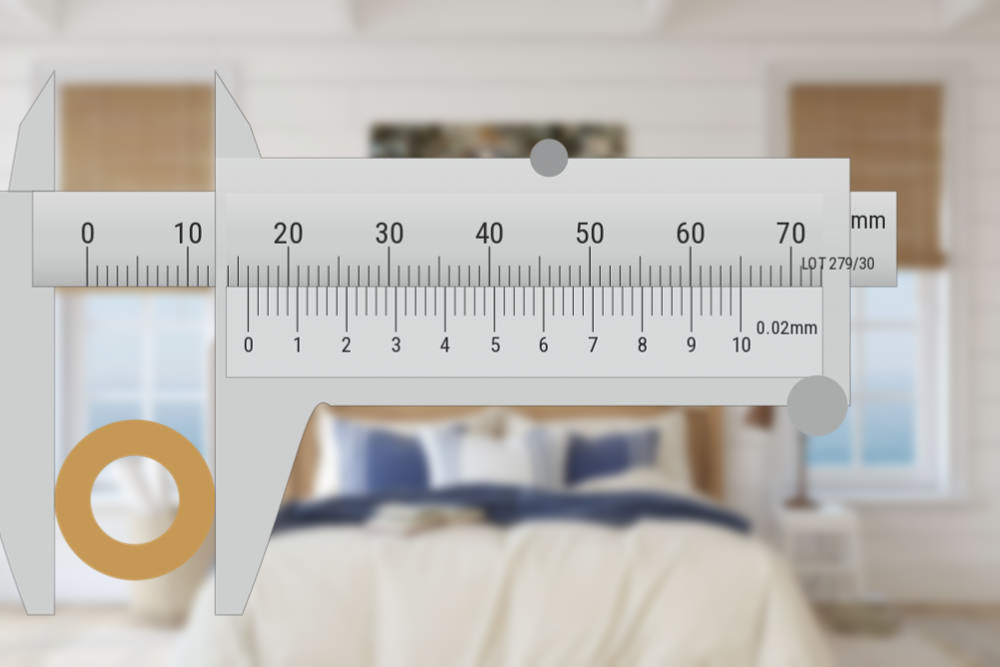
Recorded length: 16.0
